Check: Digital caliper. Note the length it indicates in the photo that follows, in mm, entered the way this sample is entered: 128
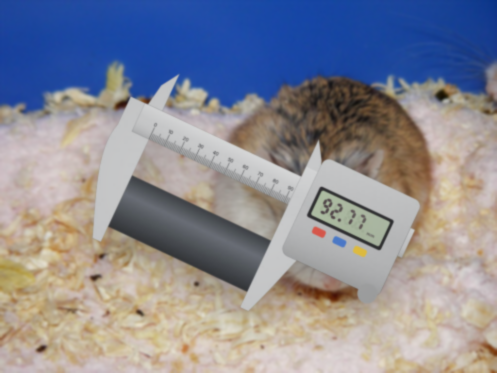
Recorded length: 92.77
